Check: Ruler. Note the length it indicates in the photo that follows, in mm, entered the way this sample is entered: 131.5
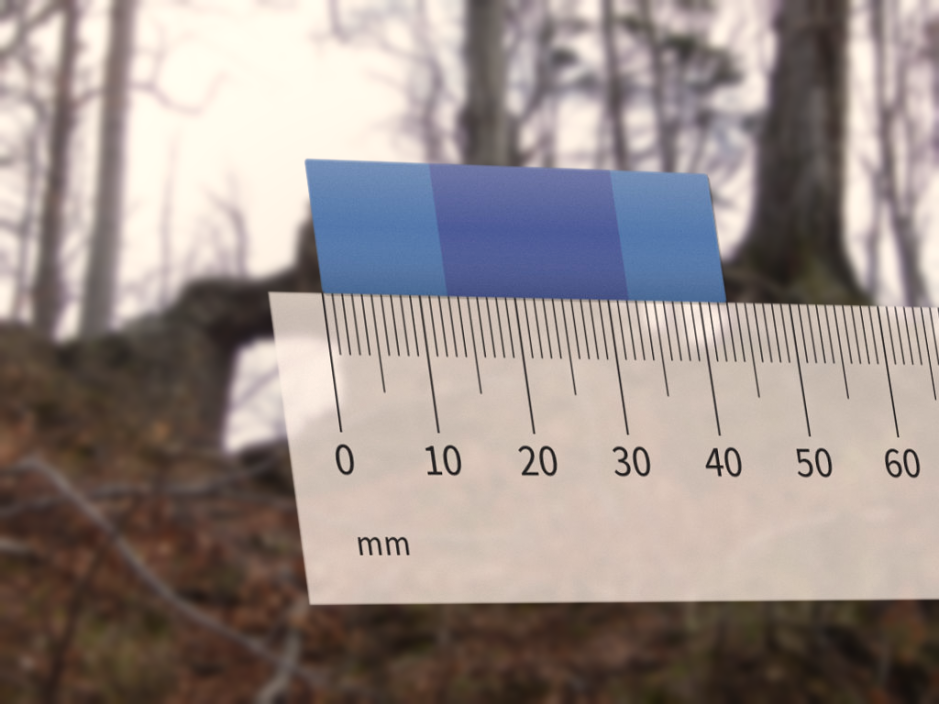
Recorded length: 43
